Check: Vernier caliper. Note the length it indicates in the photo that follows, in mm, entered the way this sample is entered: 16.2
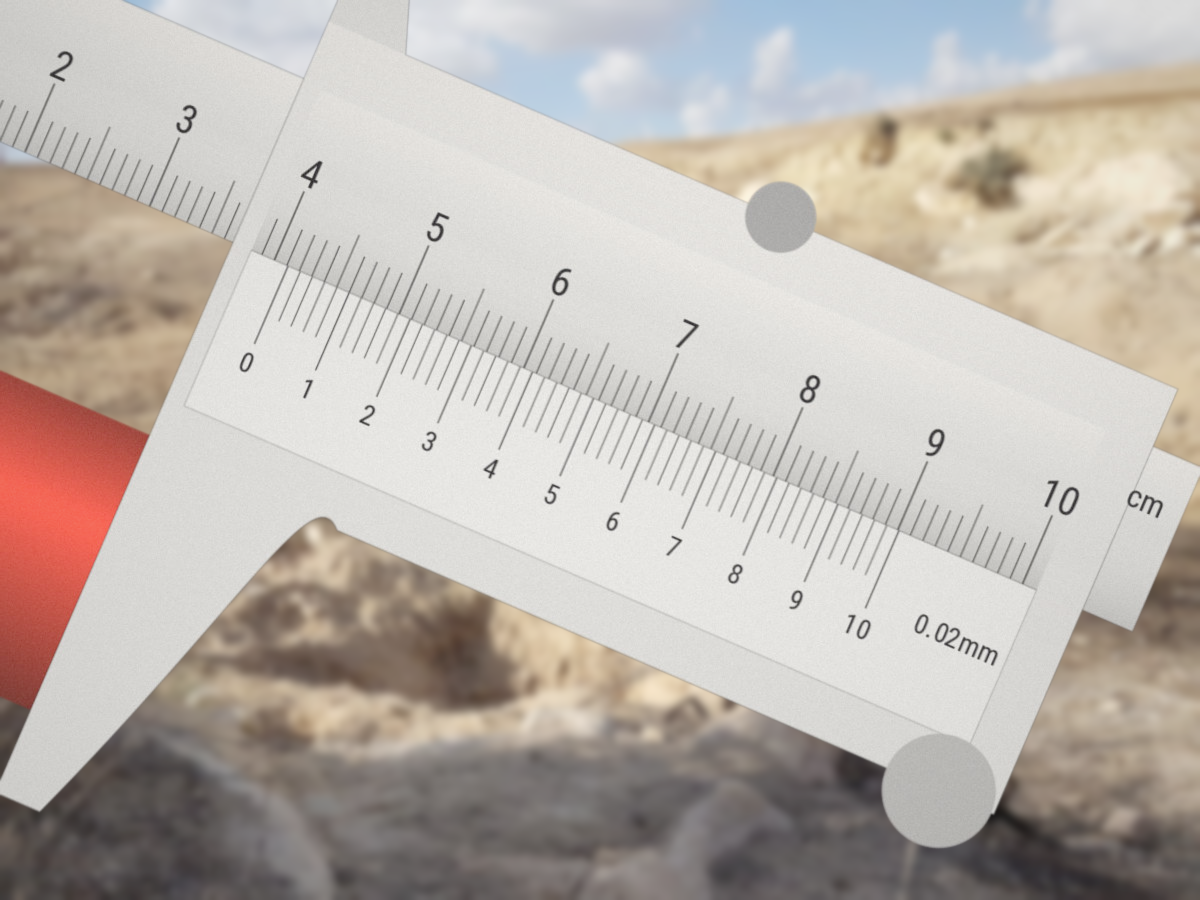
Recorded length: 41.1
